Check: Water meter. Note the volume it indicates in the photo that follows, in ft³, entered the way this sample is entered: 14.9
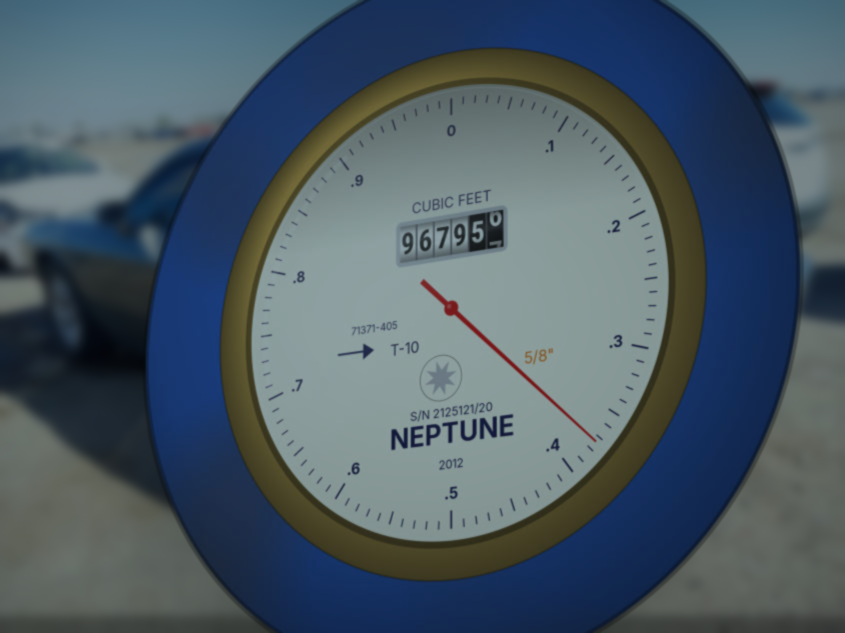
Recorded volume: 967956.37
